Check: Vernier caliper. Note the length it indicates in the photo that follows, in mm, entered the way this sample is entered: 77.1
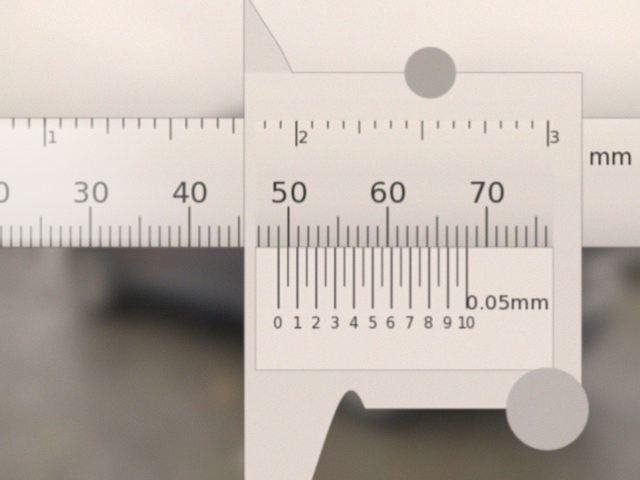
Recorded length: 49.0
